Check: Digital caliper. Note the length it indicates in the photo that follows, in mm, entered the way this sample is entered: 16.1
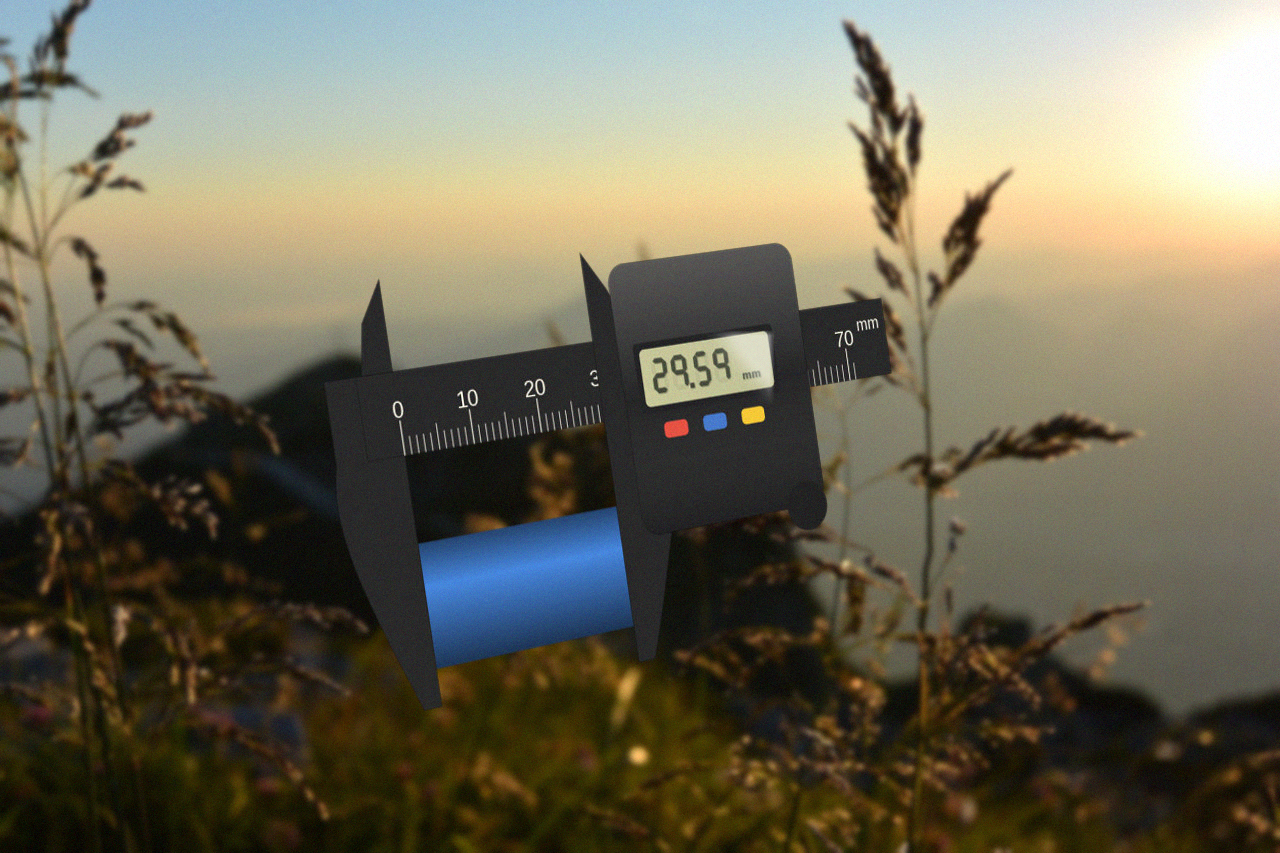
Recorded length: 29.59
